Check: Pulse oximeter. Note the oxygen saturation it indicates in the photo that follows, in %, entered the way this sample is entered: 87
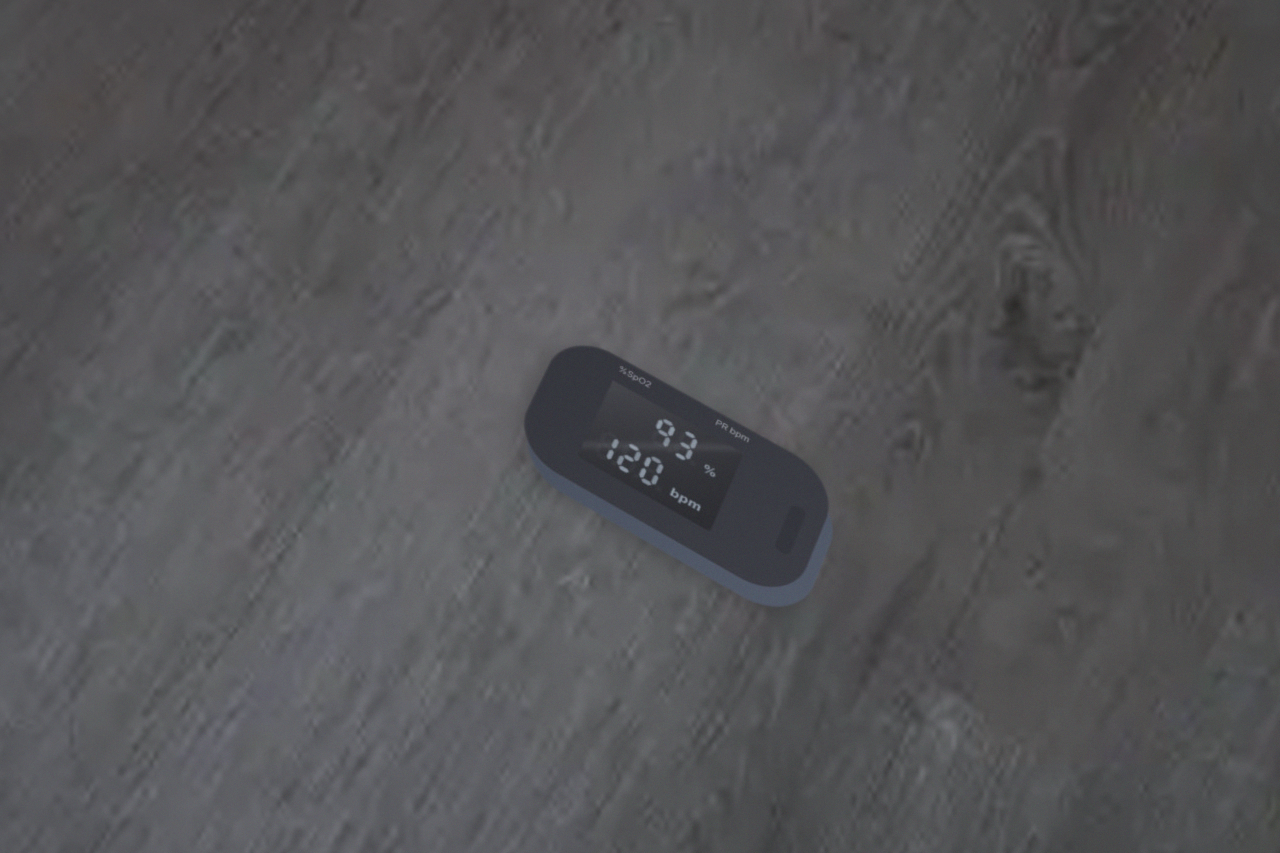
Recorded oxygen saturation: 93
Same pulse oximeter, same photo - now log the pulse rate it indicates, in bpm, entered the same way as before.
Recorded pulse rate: 120
